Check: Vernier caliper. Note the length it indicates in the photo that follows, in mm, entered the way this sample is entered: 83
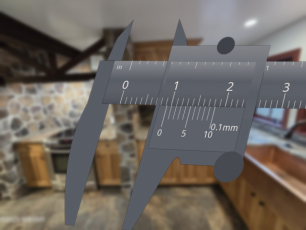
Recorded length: 9.2
